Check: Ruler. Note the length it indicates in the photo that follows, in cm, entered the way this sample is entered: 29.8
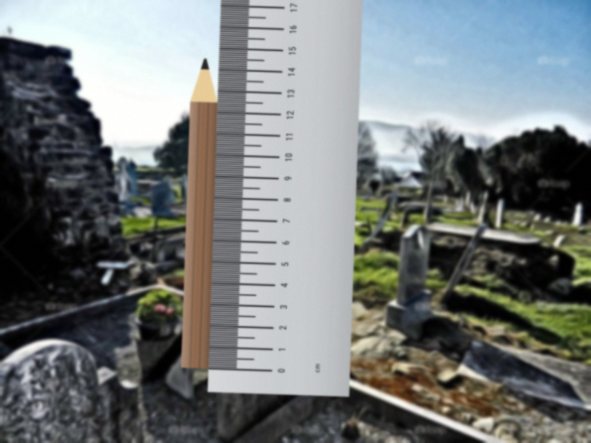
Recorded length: 14.5
